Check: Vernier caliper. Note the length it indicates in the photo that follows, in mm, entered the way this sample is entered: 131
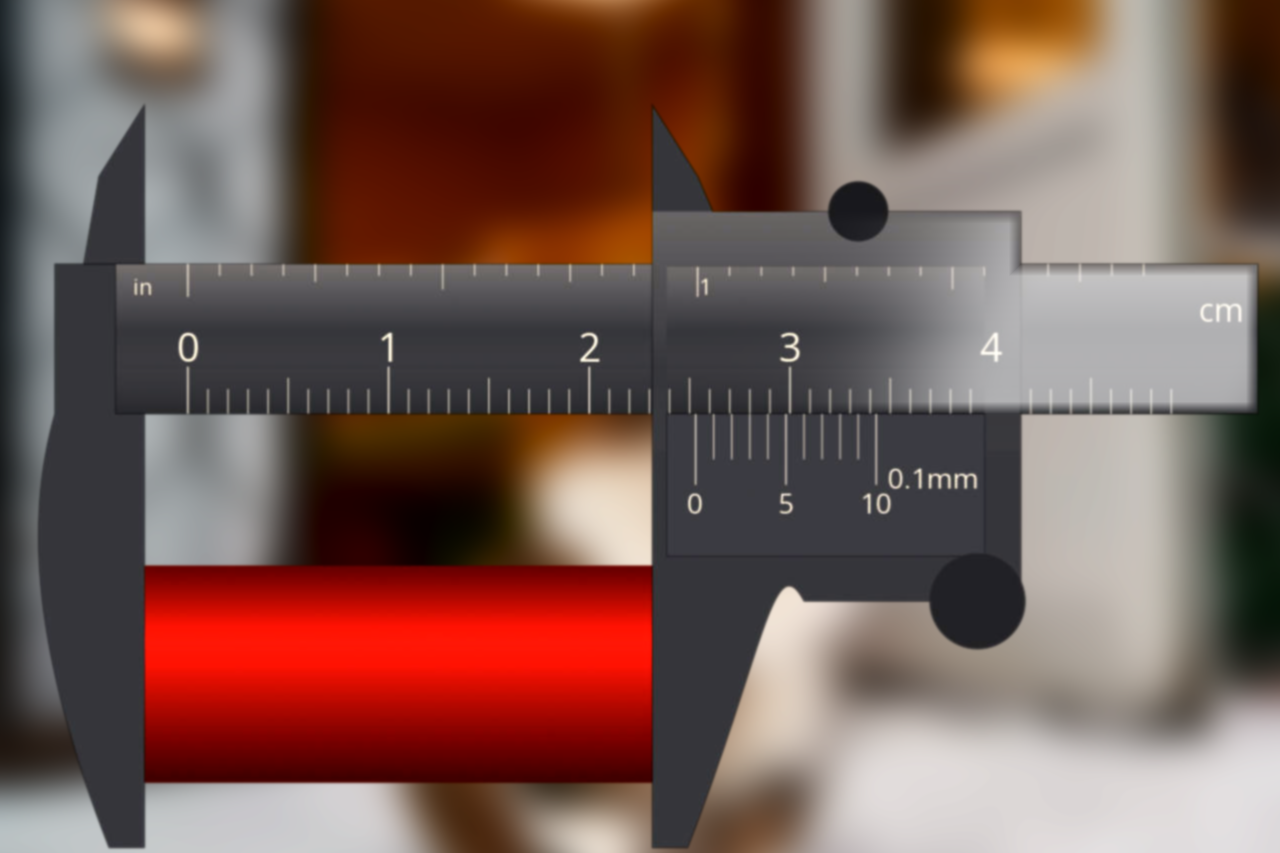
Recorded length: 25.3
